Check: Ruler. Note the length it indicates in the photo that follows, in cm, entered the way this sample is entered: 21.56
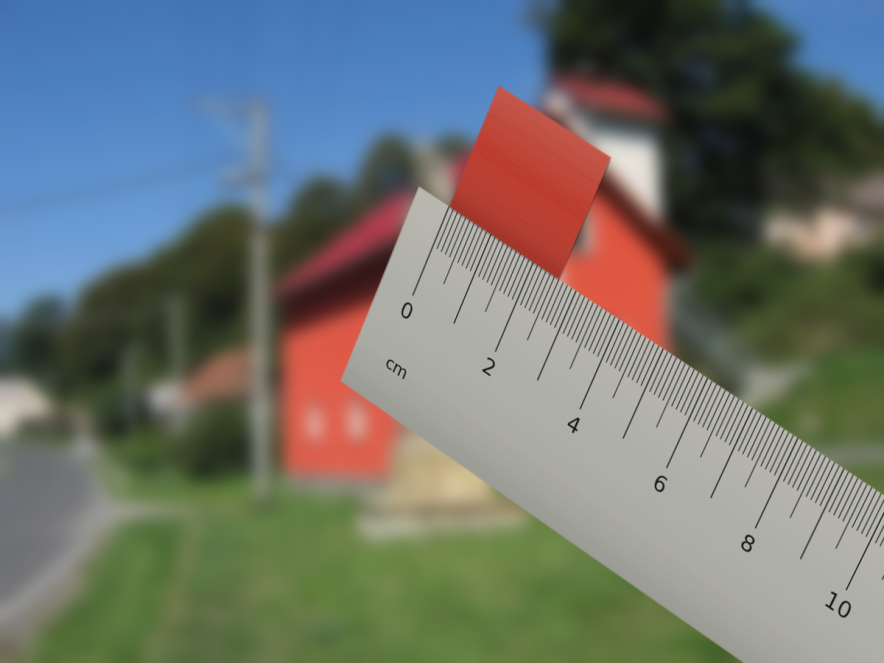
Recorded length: 2.6
